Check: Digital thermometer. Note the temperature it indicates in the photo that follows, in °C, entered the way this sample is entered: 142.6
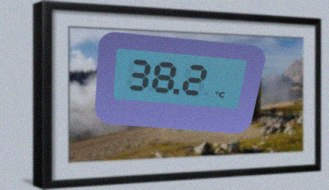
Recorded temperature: 38.2
